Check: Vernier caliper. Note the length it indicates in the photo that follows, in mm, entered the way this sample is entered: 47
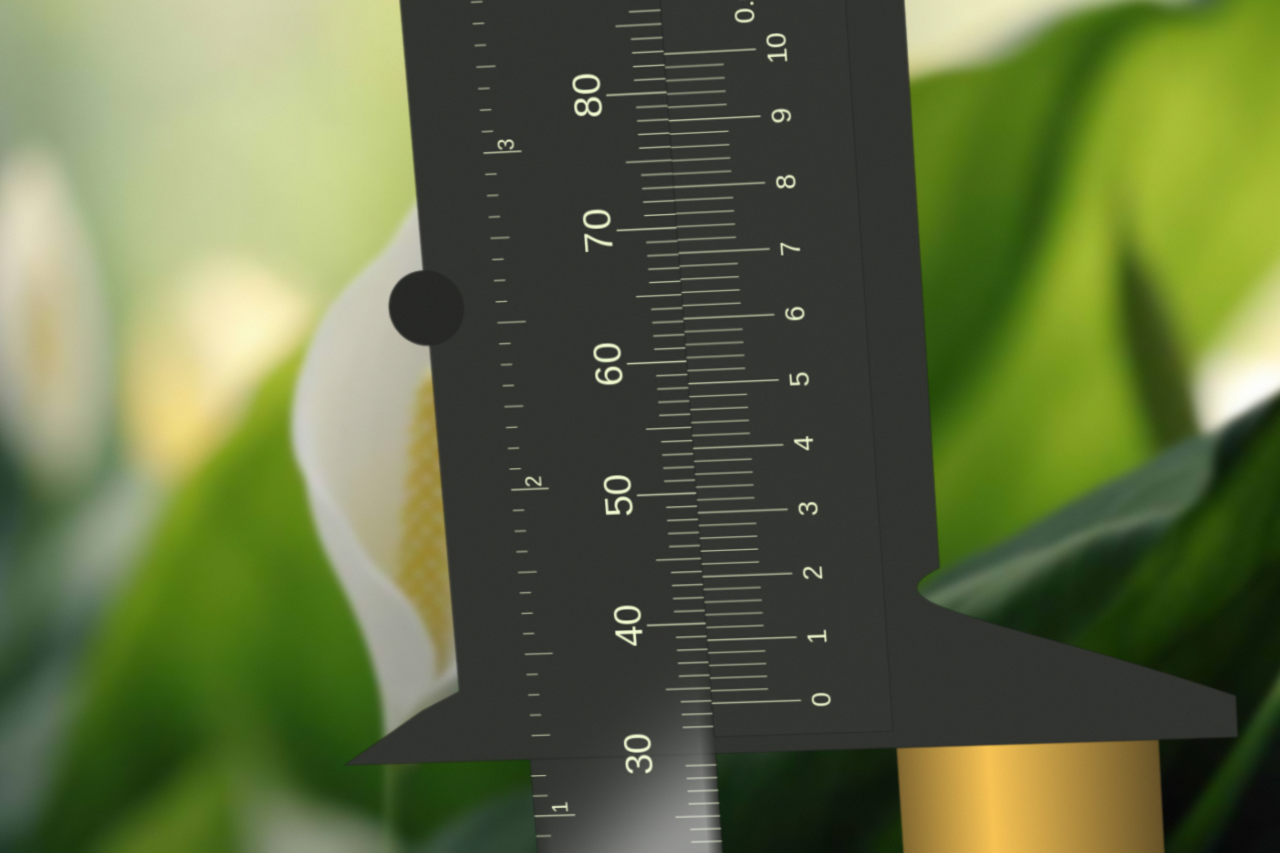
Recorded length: 33.8
